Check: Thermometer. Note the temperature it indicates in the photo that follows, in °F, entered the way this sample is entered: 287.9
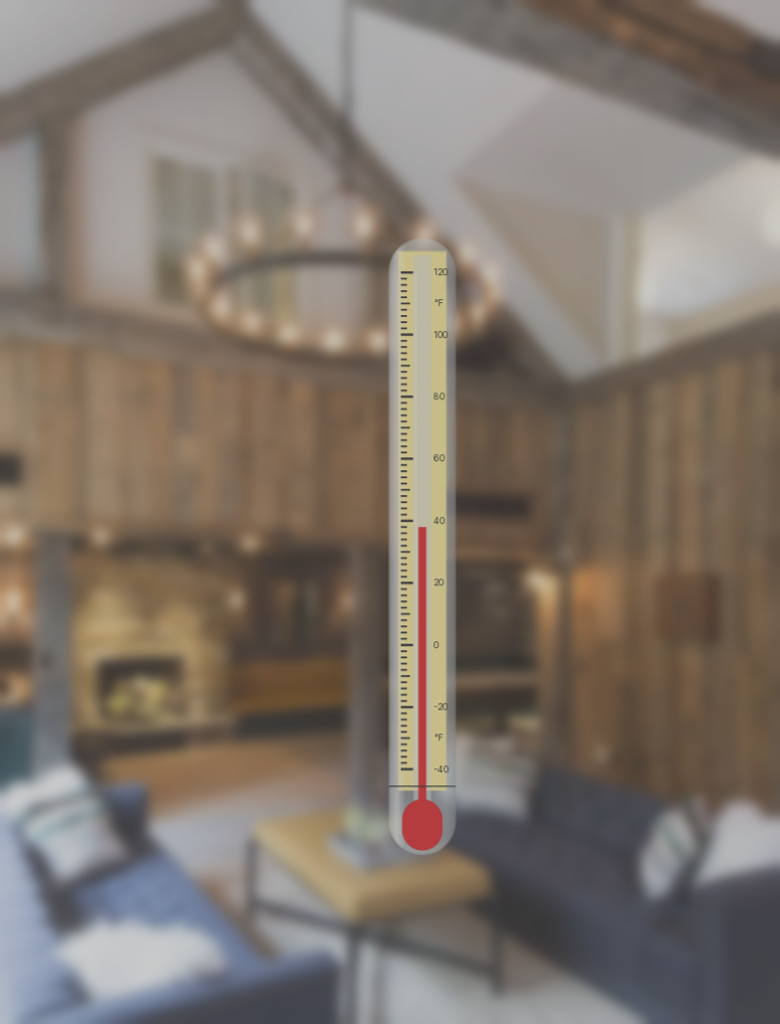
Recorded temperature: 38
